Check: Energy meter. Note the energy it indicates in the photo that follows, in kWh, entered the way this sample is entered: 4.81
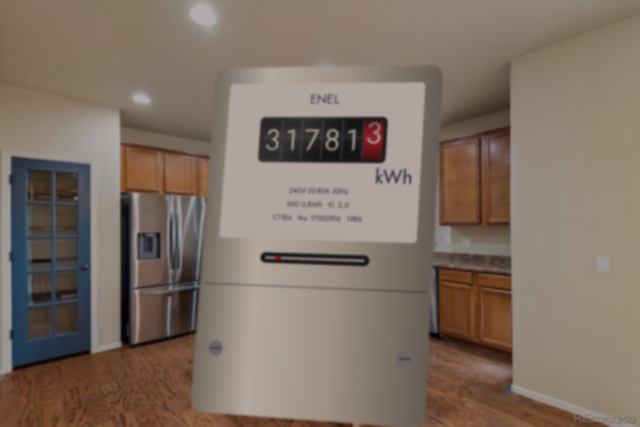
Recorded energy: 31781.3
